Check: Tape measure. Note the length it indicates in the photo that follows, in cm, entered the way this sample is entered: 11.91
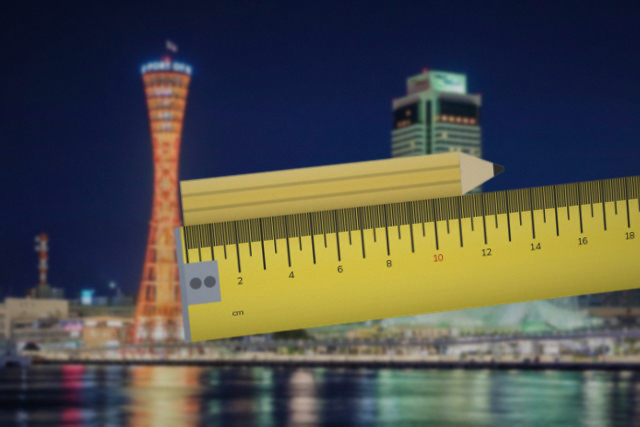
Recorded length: 13
